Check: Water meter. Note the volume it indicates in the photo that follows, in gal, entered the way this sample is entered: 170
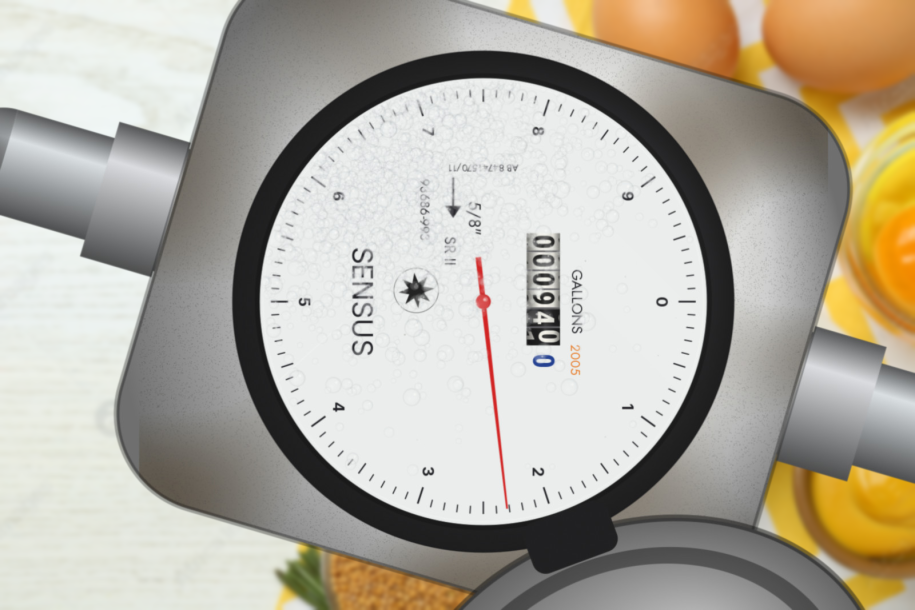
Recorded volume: 9402.3
